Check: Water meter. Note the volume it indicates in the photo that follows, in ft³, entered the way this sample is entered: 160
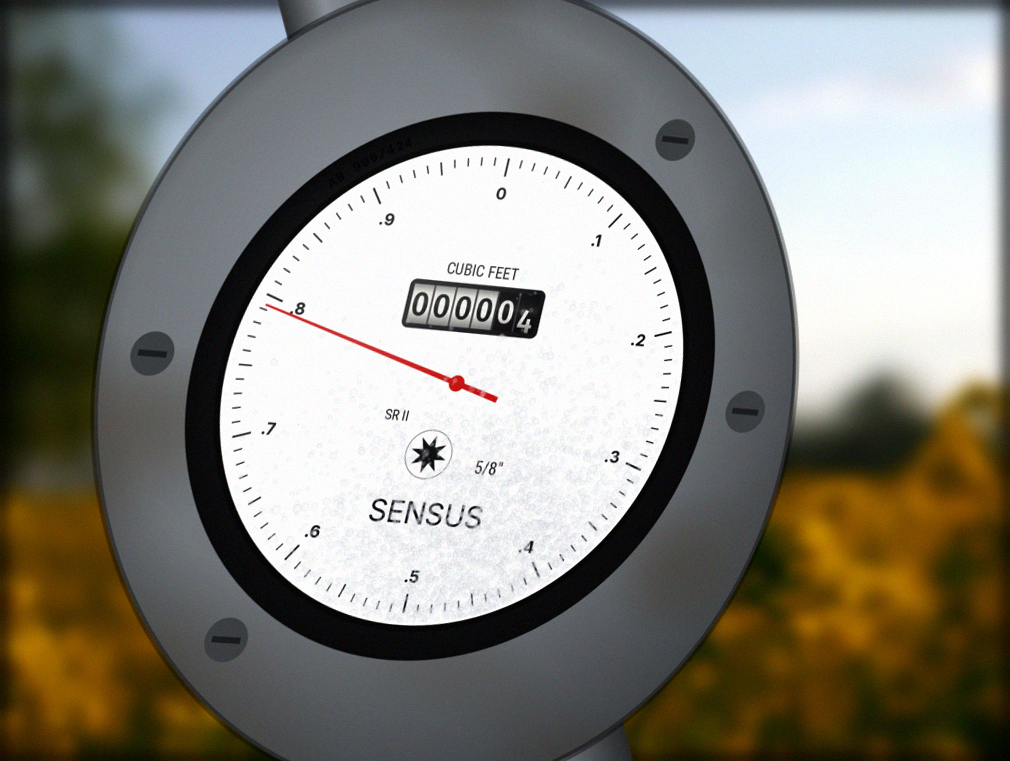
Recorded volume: 3.79
